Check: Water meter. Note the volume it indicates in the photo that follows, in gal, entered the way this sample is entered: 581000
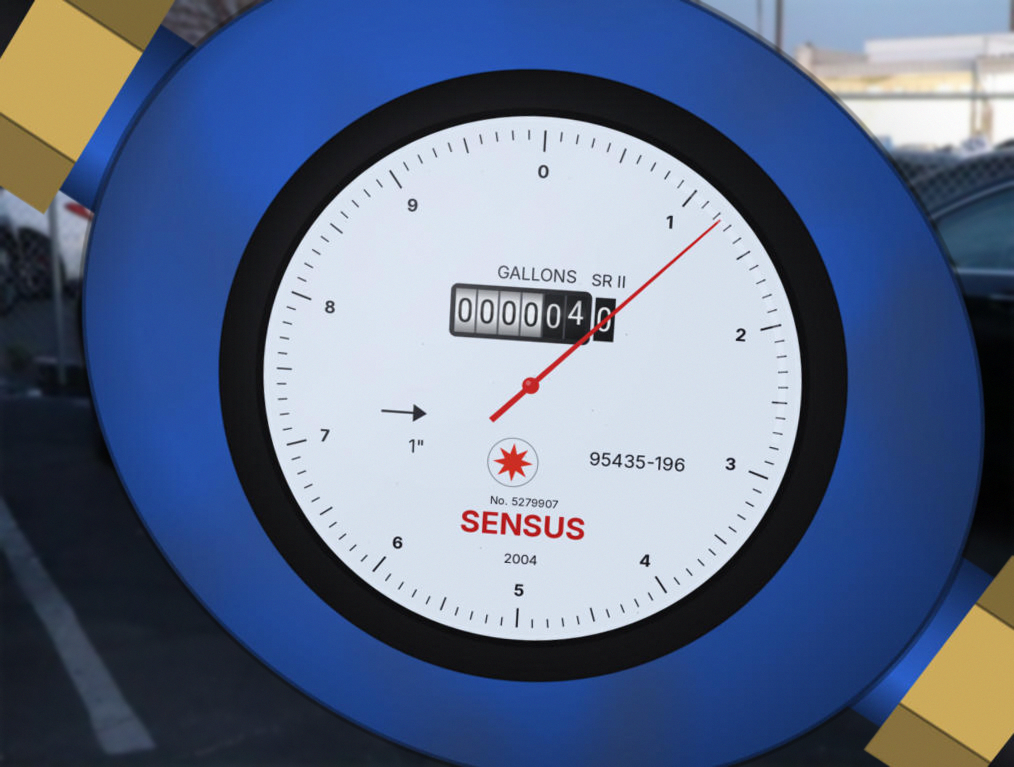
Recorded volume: 41.2
